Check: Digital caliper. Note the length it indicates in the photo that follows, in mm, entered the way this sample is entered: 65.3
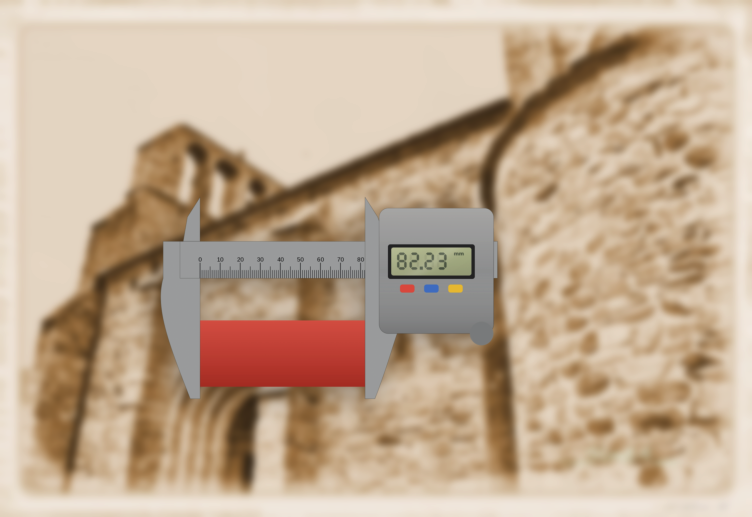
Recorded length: 82.23
